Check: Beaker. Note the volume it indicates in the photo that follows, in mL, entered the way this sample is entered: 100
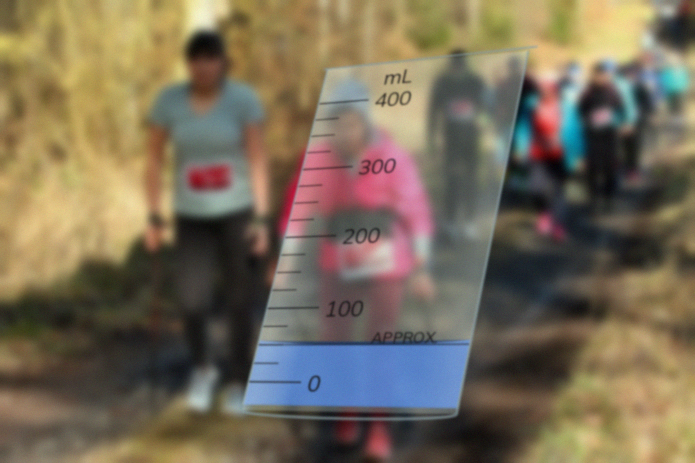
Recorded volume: 50
